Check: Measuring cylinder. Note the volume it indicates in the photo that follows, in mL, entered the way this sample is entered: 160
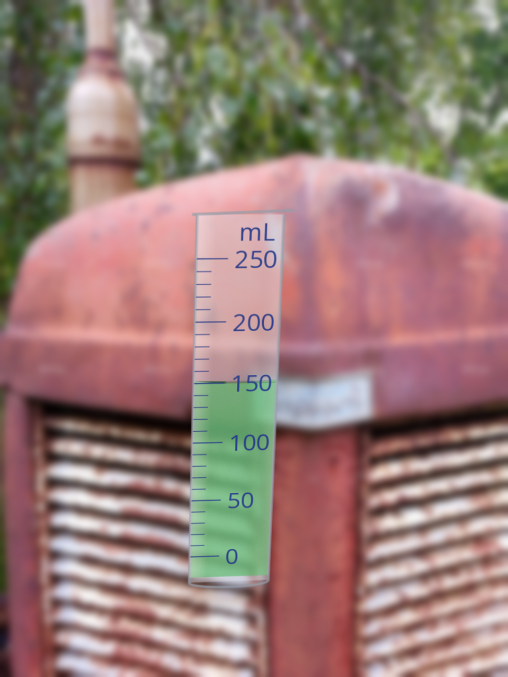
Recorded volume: 150
